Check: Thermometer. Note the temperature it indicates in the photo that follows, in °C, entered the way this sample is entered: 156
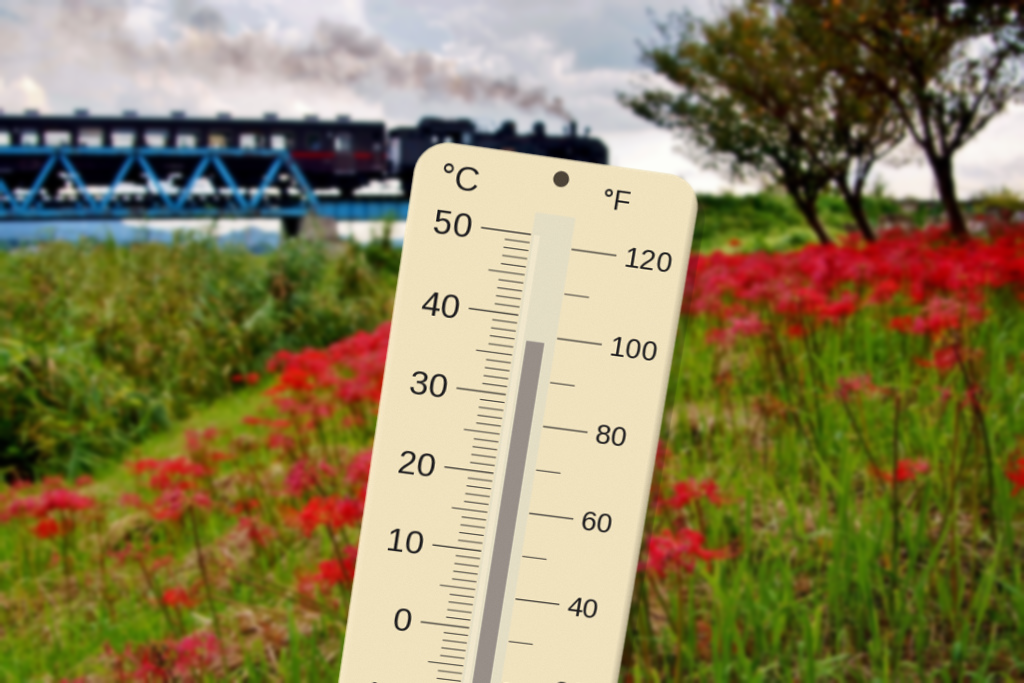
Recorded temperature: 37
